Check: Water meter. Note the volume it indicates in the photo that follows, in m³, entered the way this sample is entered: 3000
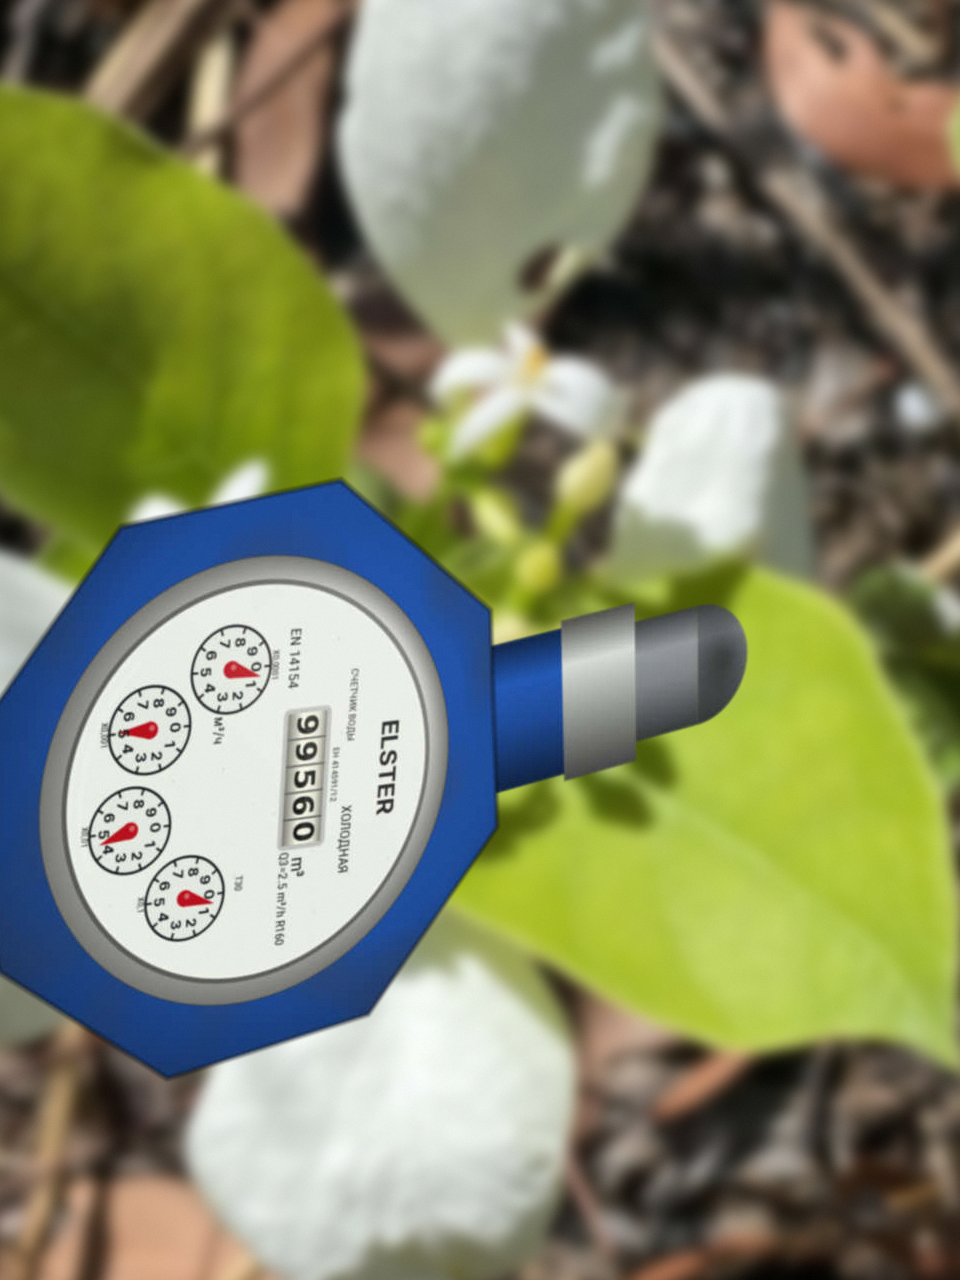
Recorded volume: 99560.0450
